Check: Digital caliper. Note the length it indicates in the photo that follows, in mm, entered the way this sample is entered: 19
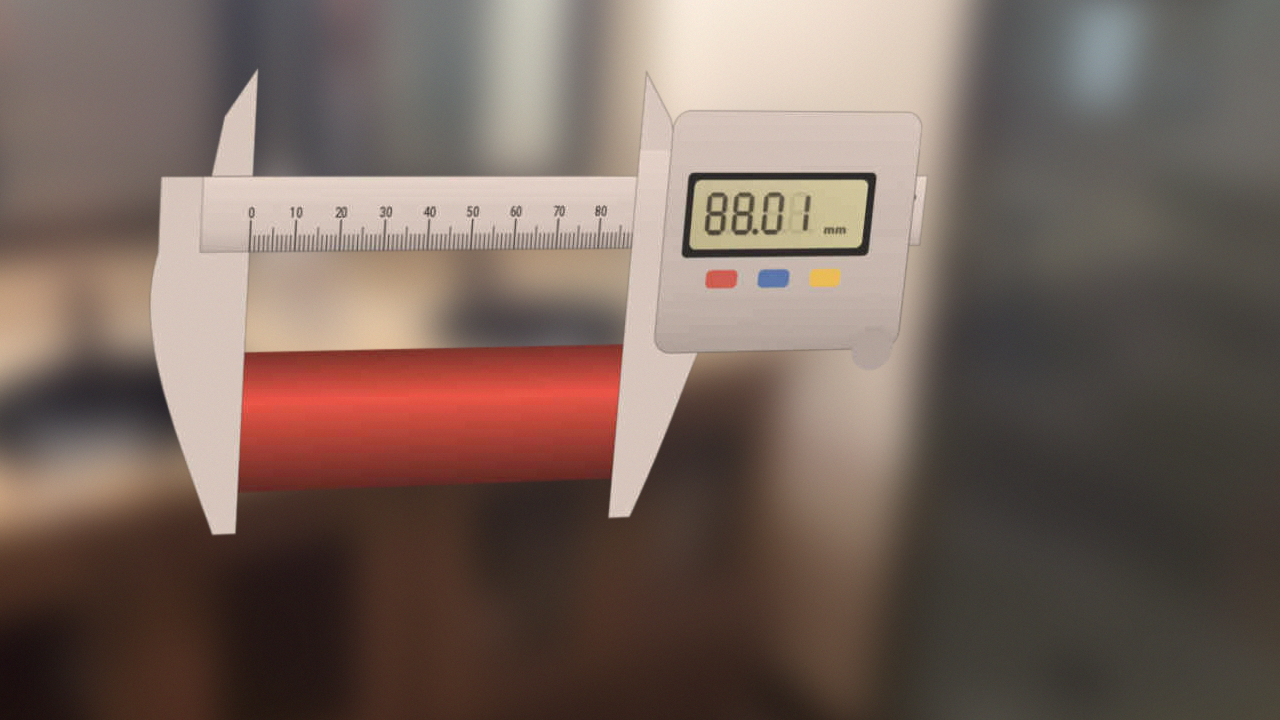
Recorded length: 88.01
